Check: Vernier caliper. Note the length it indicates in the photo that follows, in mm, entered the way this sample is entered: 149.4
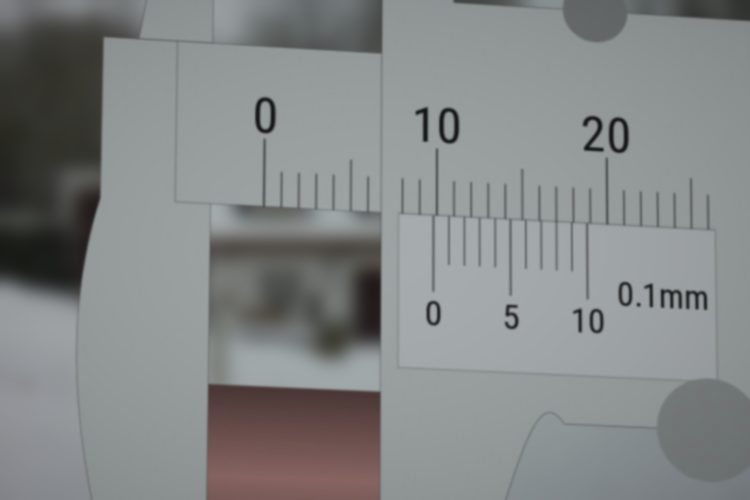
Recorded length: 9.8
